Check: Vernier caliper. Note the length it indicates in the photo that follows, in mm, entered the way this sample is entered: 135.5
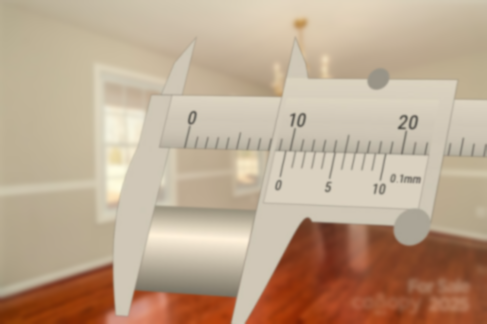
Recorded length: 9.6
